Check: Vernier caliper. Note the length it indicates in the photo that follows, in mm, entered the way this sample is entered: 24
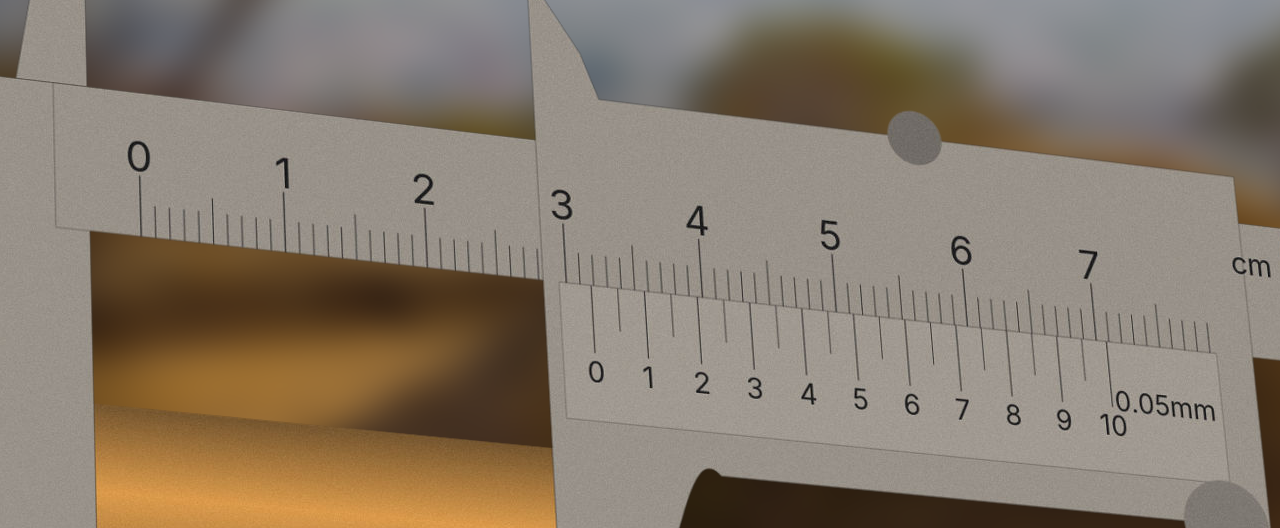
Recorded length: 31.8
